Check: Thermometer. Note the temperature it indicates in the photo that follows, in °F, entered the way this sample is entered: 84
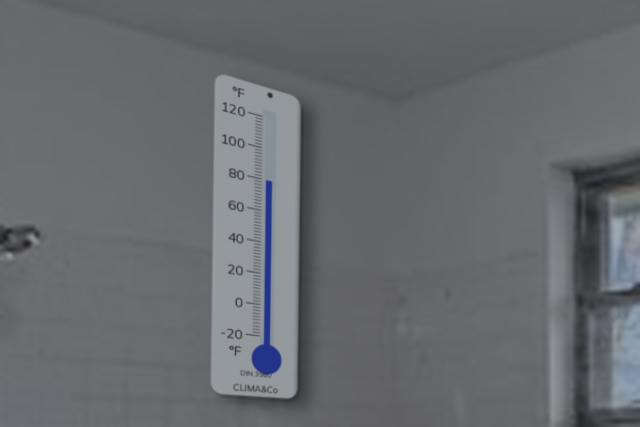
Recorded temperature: 80
